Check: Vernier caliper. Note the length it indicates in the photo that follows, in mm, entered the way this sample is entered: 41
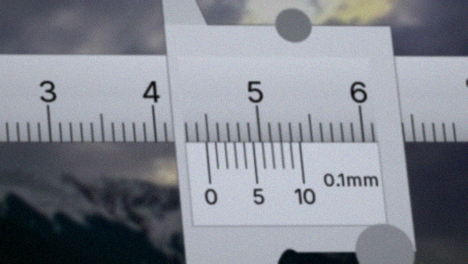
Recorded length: 44.8
